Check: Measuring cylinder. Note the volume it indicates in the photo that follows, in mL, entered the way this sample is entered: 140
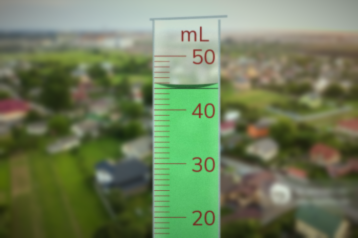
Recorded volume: 44
